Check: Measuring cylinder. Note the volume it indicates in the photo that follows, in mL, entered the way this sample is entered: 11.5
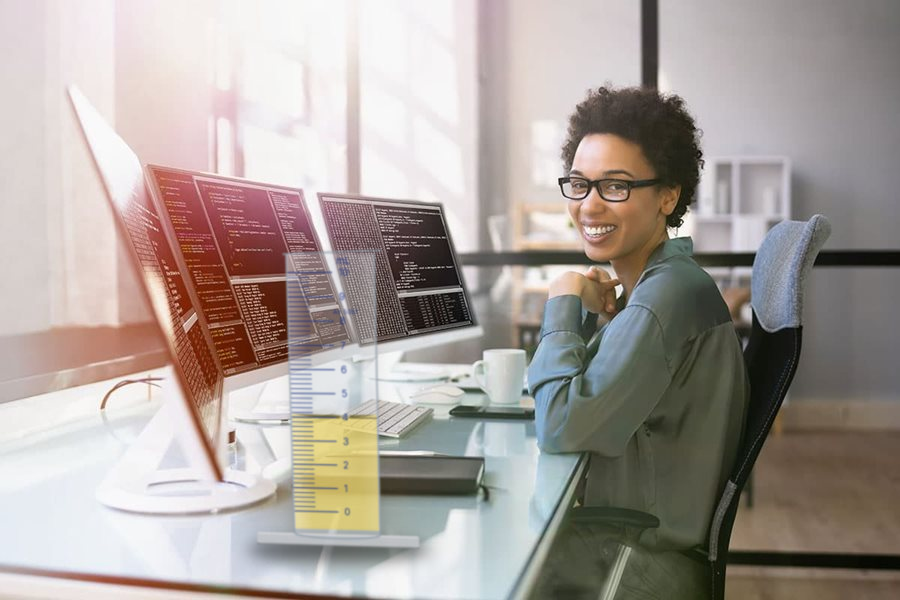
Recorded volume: 4
